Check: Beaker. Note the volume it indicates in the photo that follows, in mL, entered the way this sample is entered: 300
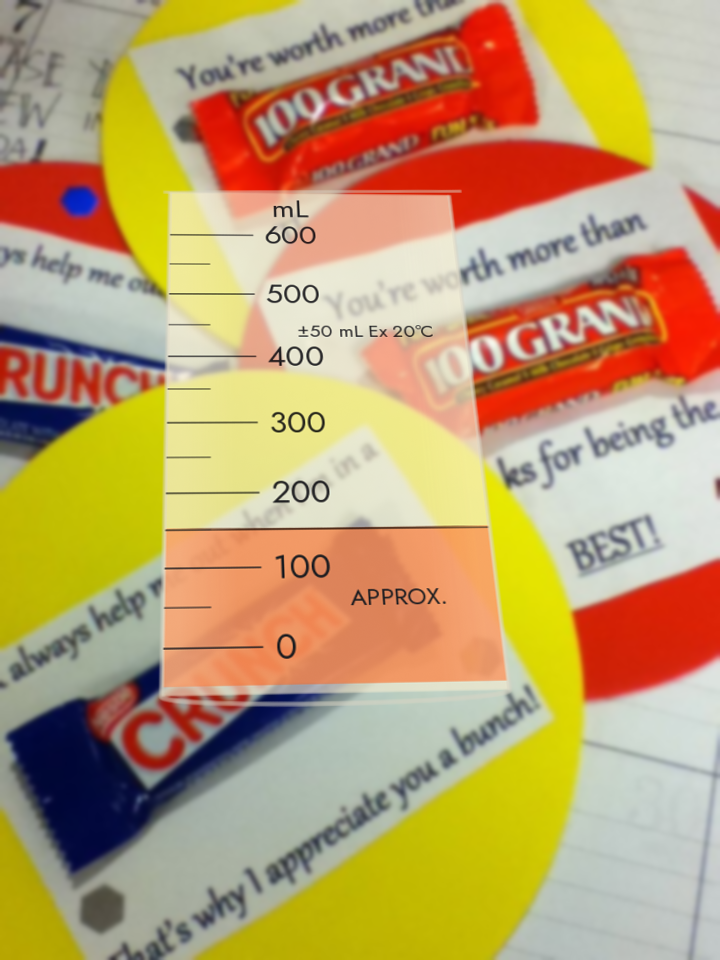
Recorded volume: 150
